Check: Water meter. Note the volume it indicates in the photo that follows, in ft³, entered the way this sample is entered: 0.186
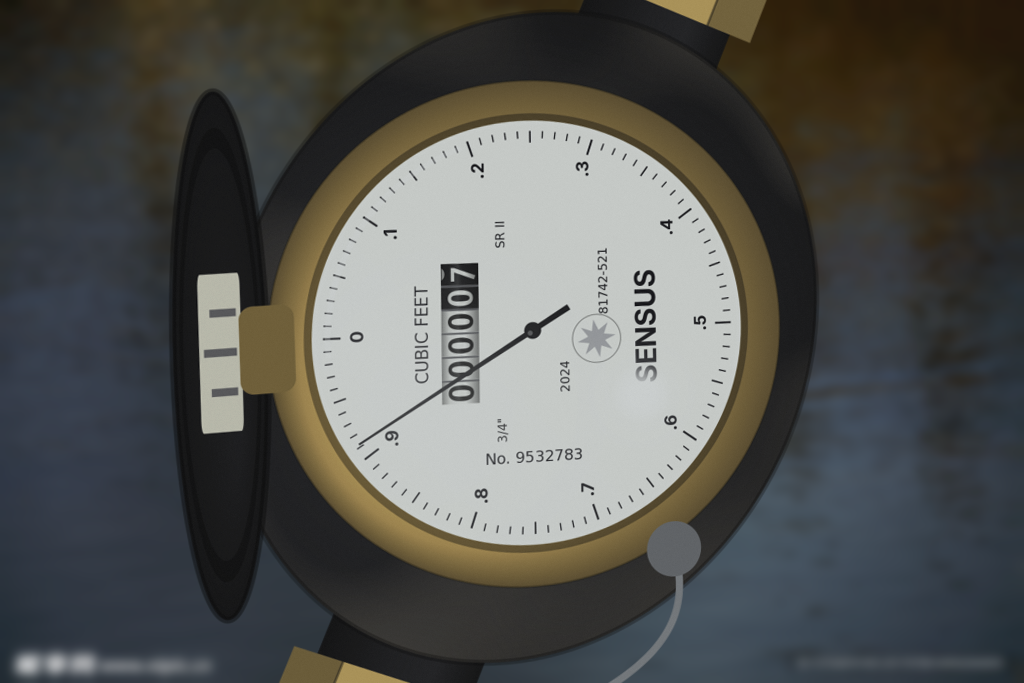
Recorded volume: 6.91
